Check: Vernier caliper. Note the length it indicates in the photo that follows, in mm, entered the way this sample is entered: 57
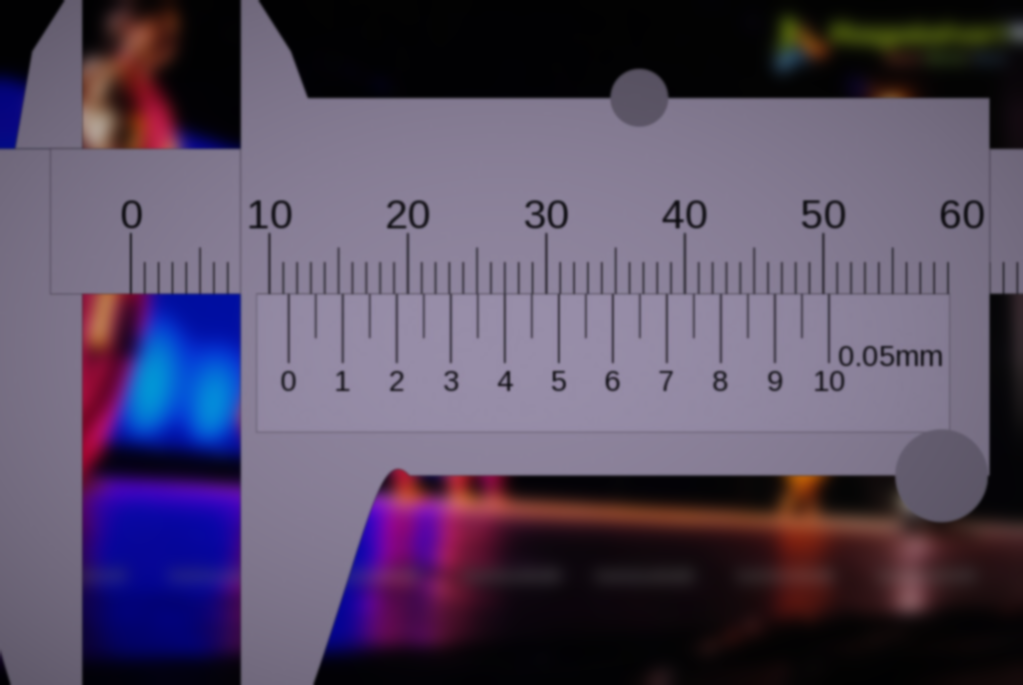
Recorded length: 11.4
